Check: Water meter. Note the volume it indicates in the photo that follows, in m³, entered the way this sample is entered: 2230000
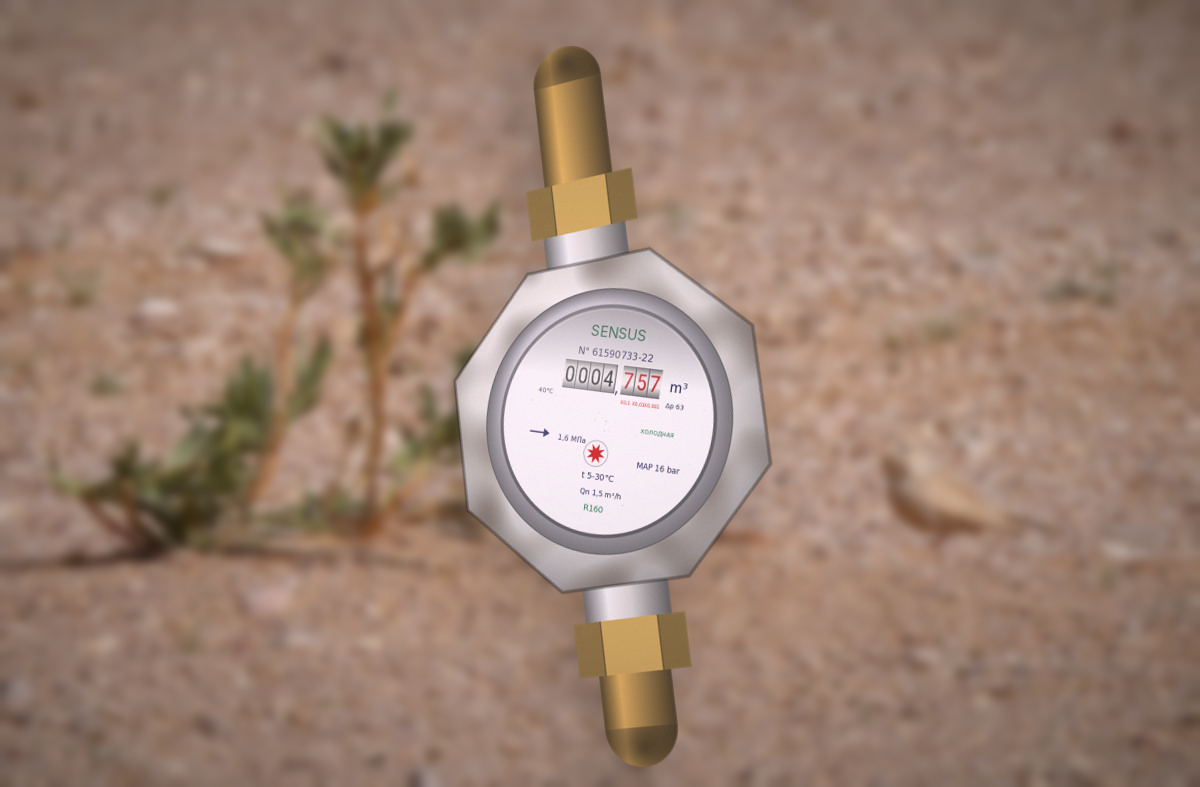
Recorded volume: 4.757
